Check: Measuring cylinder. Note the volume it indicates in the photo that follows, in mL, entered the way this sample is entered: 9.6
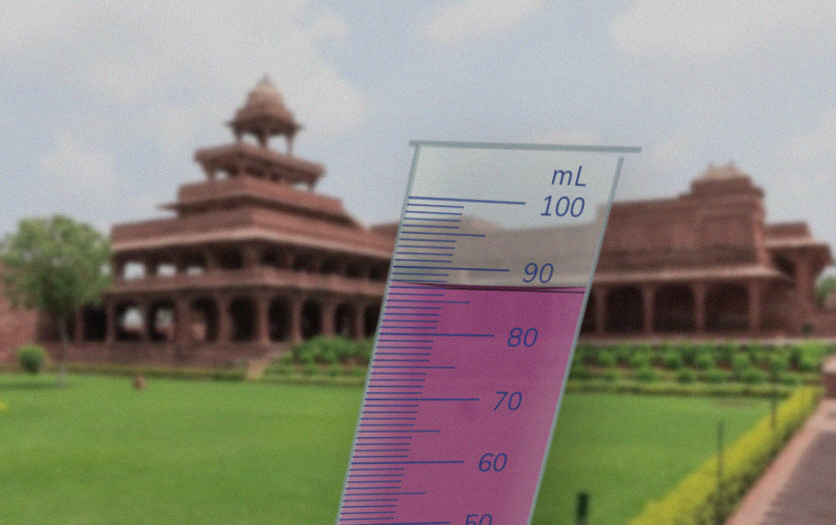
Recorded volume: 87
